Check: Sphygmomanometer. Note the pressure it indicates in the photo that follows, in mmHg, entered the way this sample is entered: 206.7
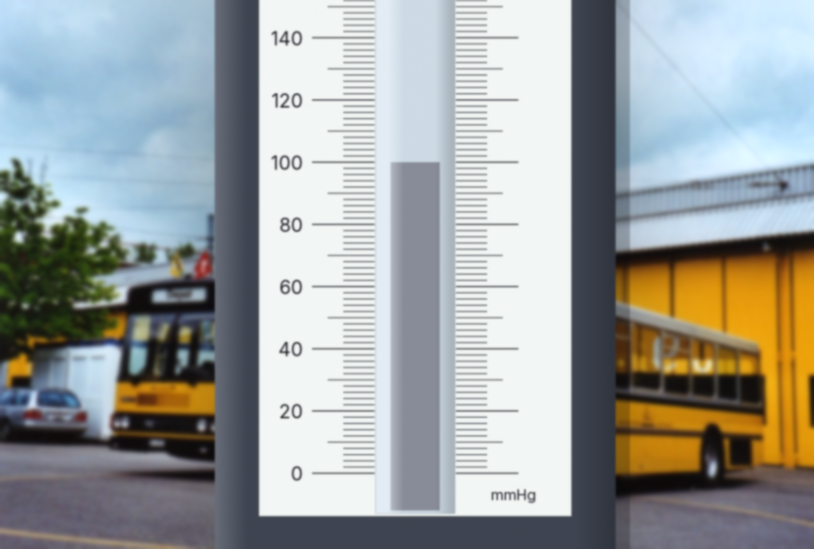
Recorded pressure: 100
